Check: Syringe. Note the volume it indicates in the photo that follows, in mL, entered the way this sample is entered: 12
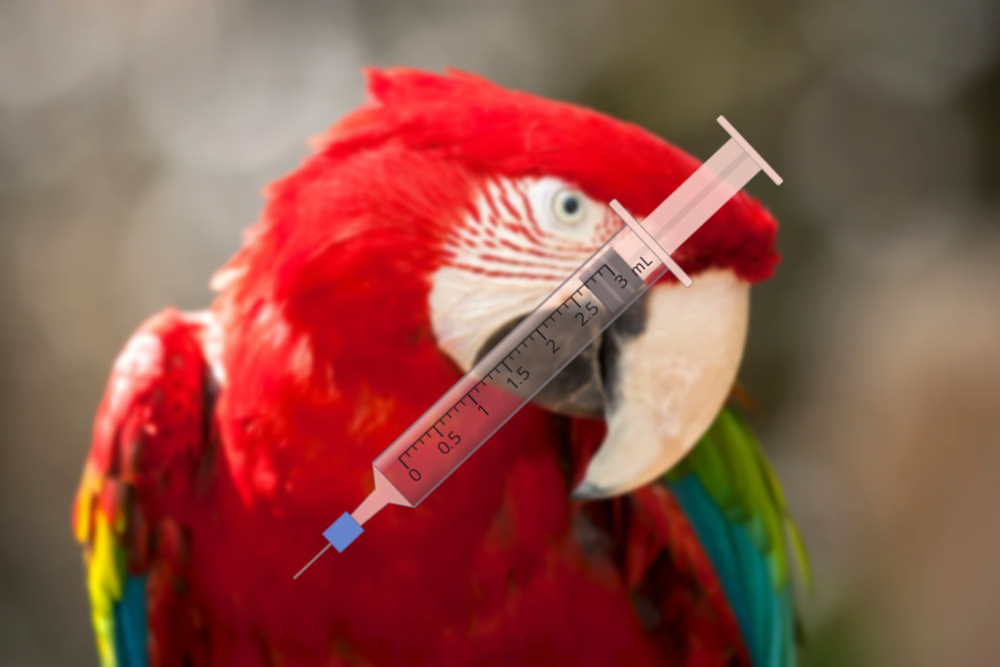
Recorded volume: 2.7
